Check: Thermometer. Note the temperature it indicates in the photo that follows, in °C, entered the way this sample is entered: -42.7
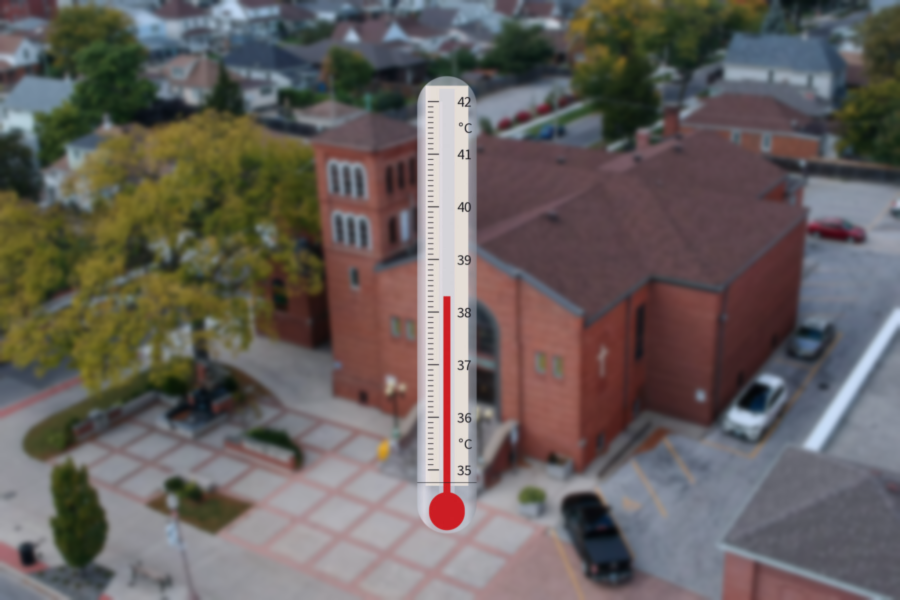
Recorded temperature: 38.3
